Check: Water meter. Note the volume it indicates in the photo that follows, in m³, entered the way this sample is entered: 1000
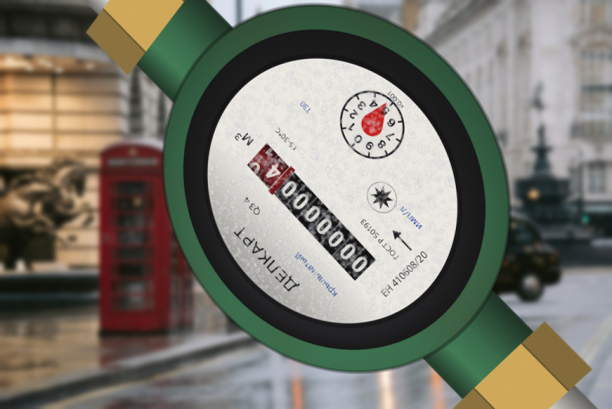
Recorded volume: 0.404
